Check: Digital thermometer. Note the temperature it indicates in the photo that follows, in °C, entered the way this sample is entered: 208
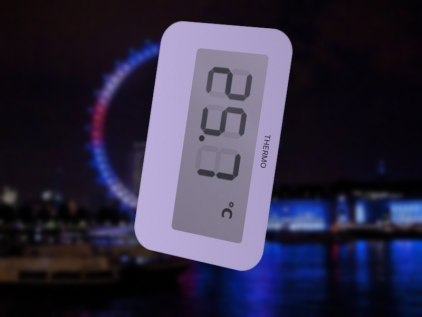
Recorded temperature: 25.7
